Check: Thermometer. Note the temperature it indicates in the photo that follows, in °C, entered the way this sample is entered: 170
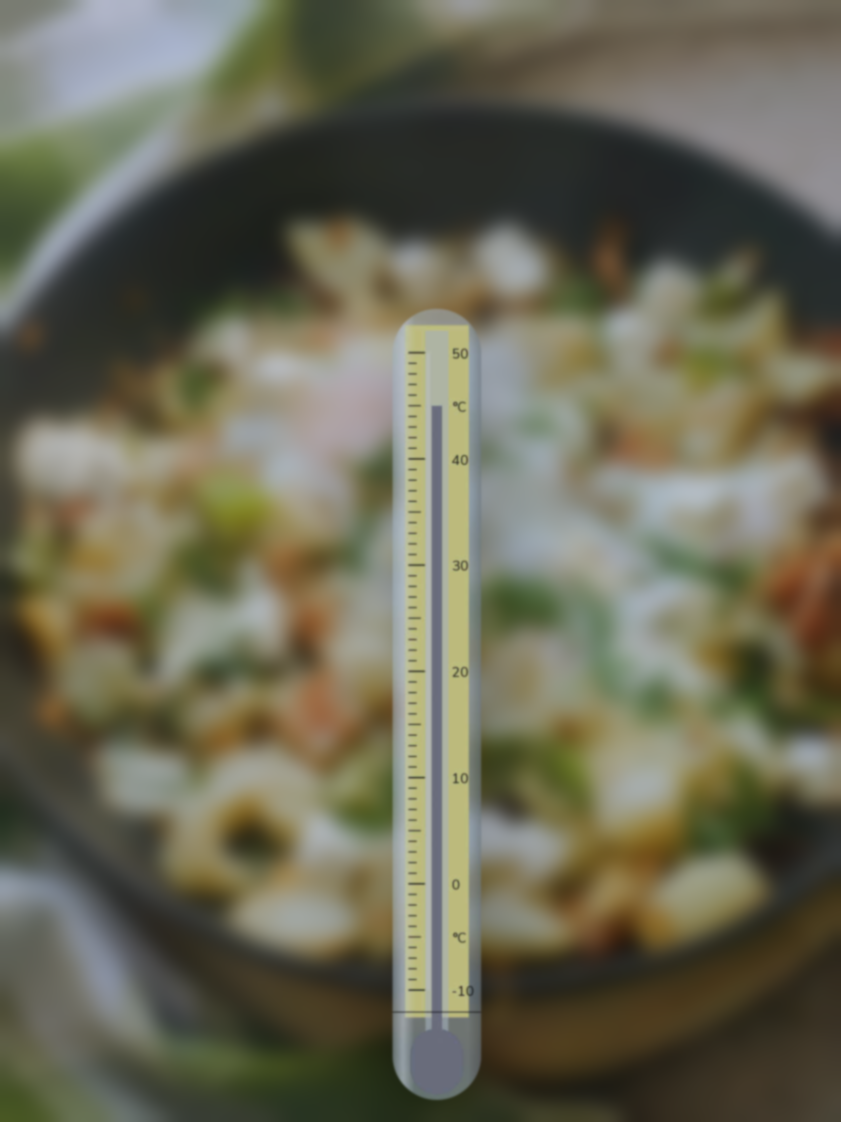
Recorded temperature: 45
